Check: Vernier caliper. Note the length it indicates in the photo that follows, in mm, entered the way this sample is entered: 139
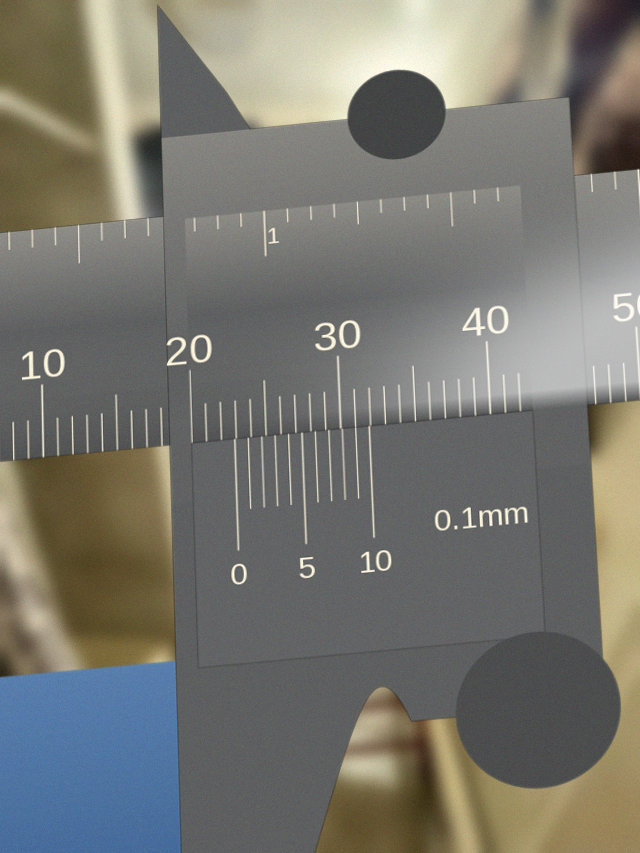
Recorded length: 22.9
